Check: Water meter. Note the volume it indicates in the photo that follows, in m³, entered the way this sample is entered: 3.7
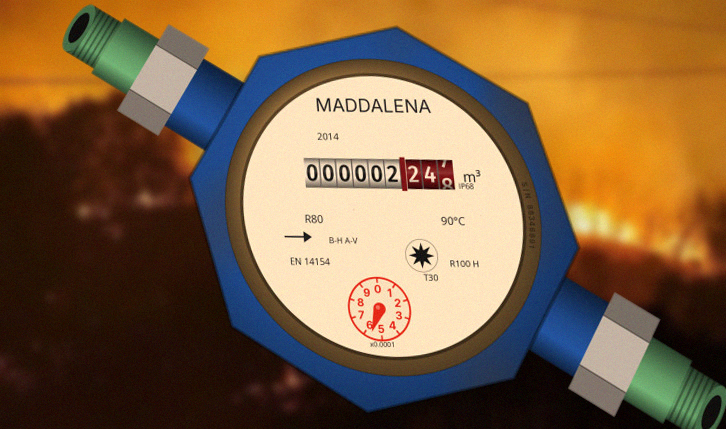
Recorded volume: 2.2475
